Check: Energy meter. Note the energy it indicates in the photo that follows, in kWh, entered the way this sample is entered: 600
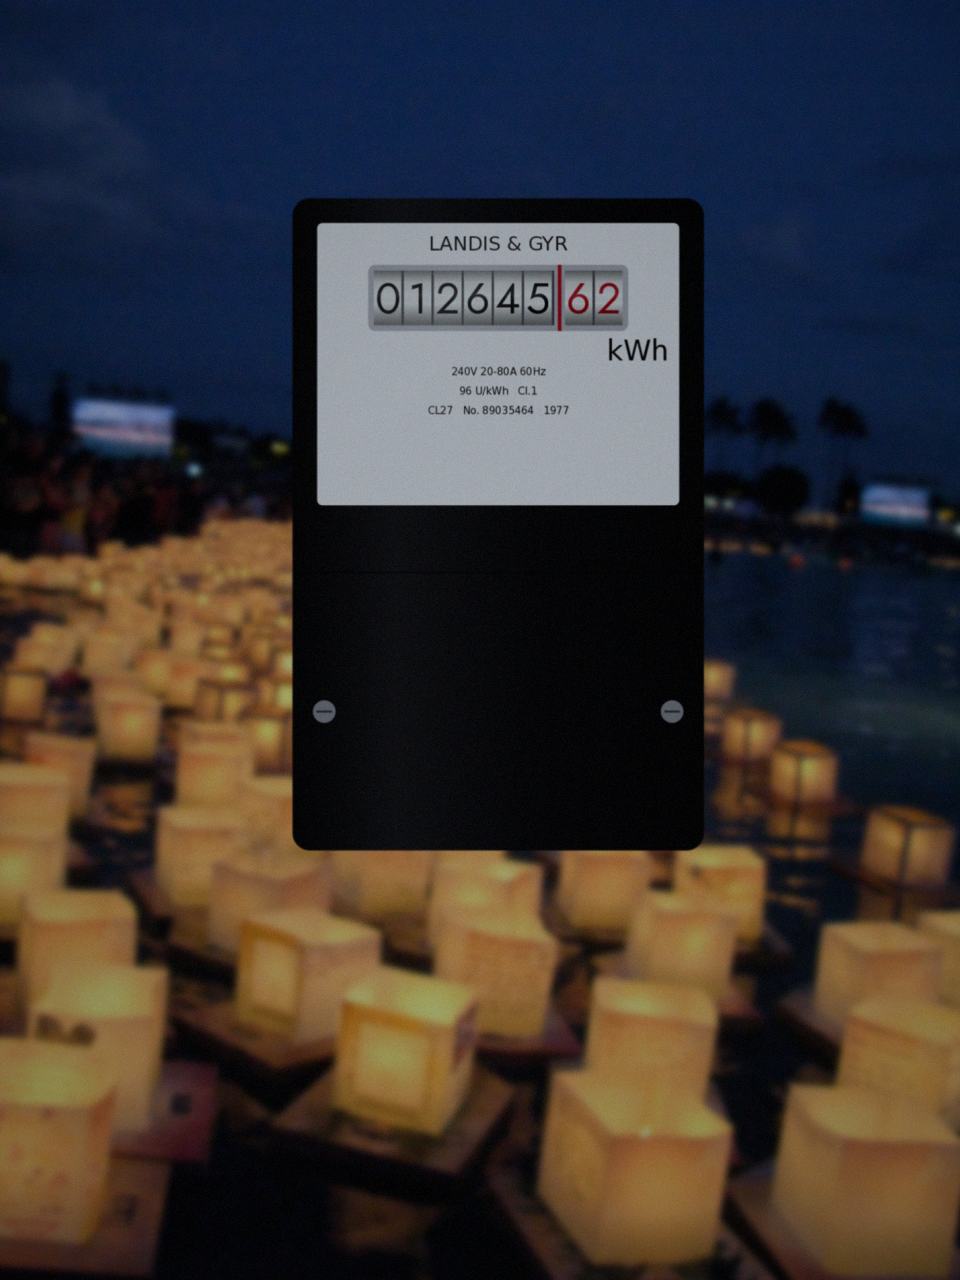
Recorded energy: 12645.62
